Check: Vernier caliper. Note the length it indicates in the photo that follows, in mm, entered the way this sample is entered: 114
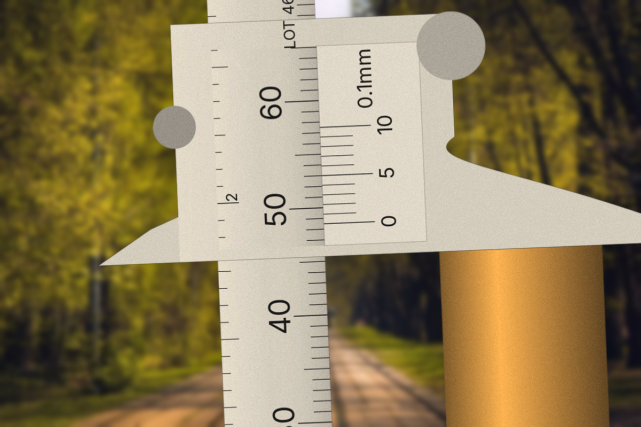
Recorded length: 48.5
